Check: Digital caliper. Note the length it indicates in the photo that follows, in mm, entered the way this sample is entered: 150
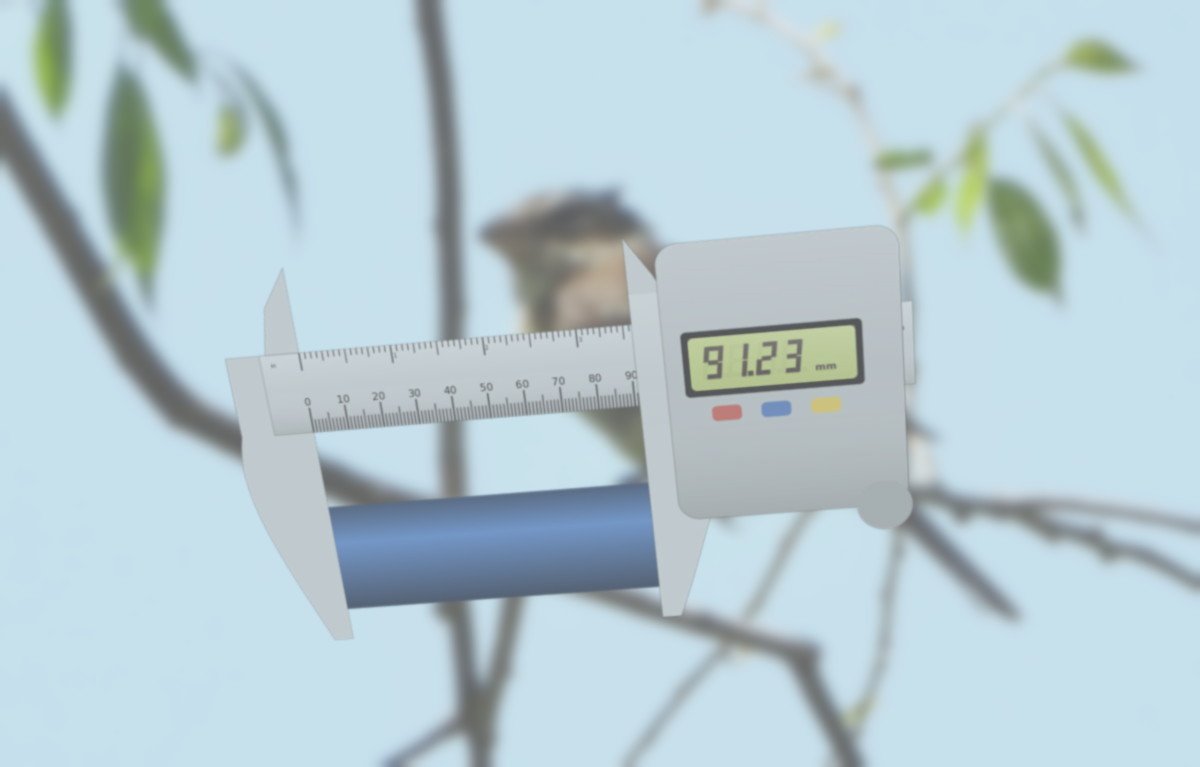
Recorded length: 91.23
